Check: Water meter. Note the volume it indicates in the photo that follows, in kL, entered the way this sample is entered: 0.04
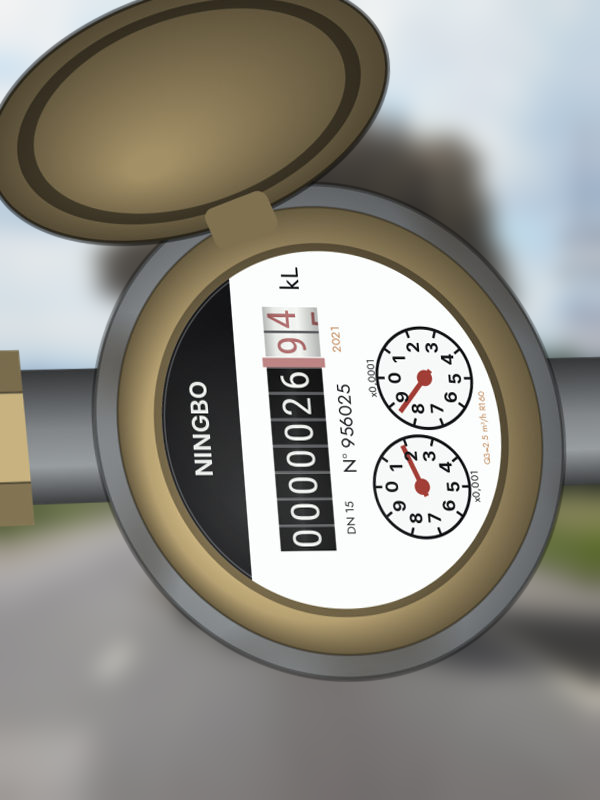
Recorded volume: 26.9418
